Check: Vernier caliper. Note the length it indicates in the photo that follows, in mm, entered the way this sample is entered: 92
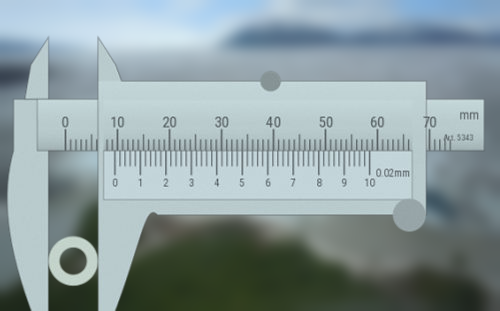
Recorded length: 9.5
